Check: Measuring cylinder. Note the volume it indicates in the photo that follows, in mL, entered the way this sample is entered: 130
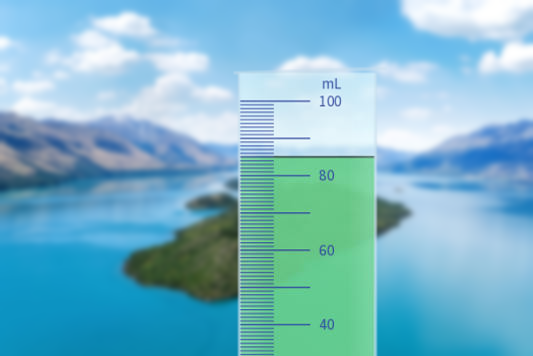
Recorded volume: 85
